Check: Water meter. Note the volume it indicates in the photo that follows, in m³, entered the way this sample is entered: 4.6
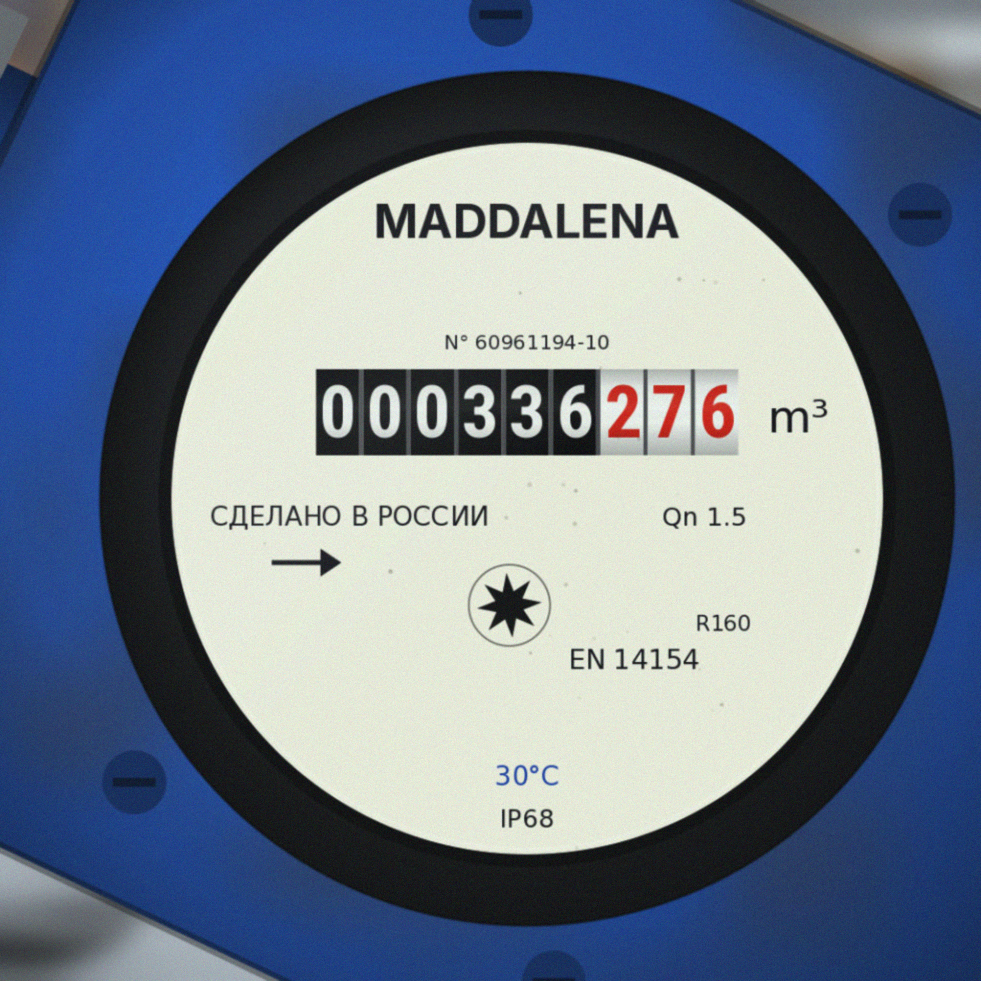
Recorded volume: 336.276
